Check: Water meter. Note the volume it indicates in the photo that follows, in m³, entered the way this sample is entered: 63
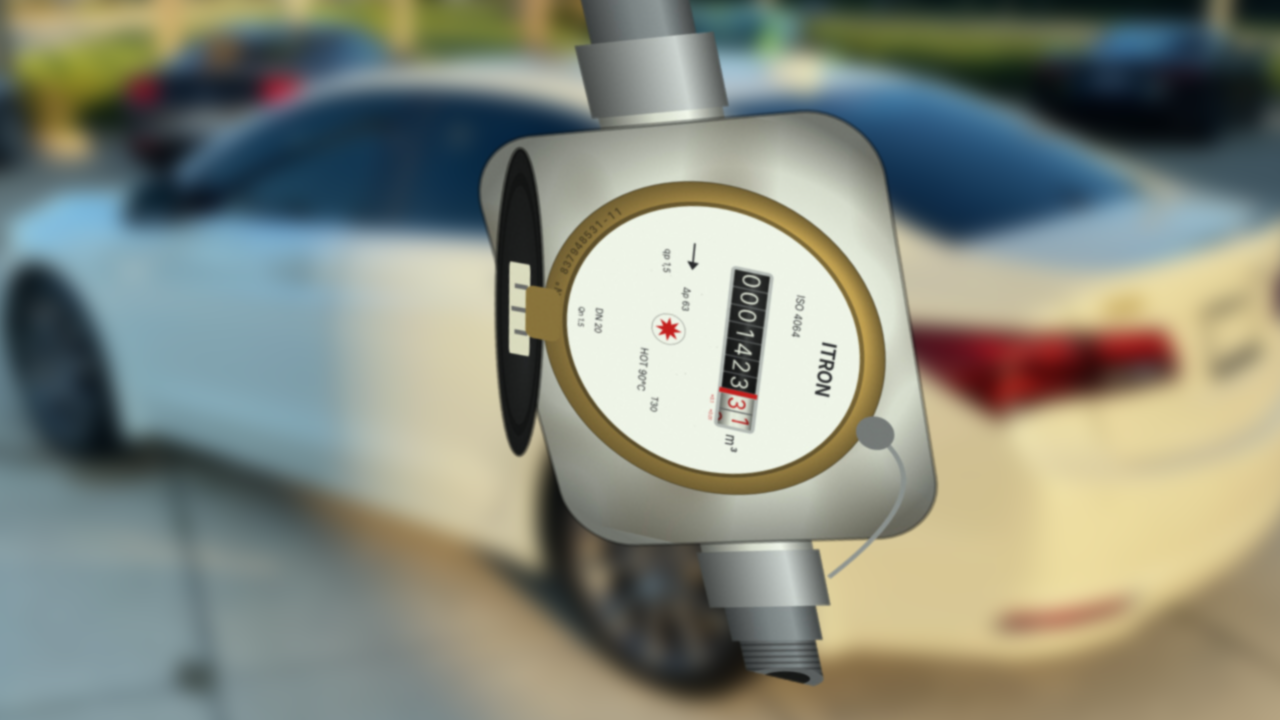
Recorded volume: 1423.31
